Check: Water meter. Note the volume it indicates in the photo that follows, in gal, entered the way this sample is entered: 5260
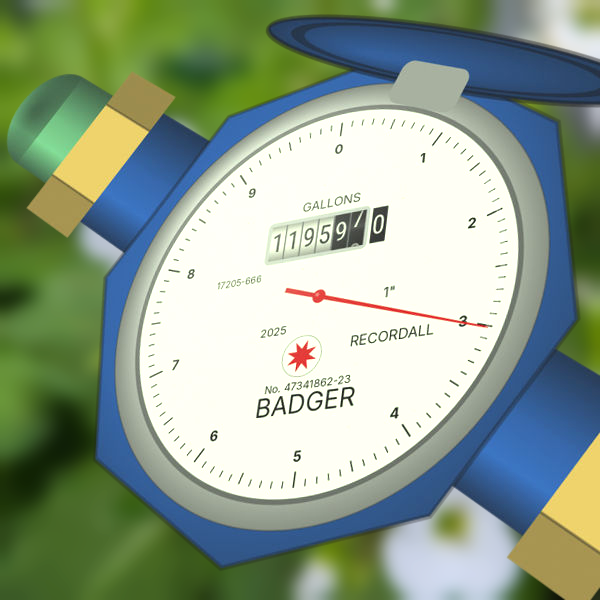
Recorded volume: 1195973.0
